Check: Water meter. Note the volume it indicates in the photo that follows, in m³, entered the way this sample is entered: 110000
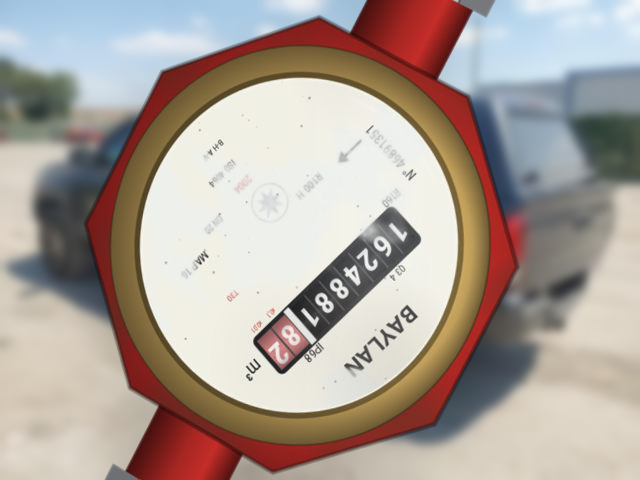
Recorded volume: 1624881.82
